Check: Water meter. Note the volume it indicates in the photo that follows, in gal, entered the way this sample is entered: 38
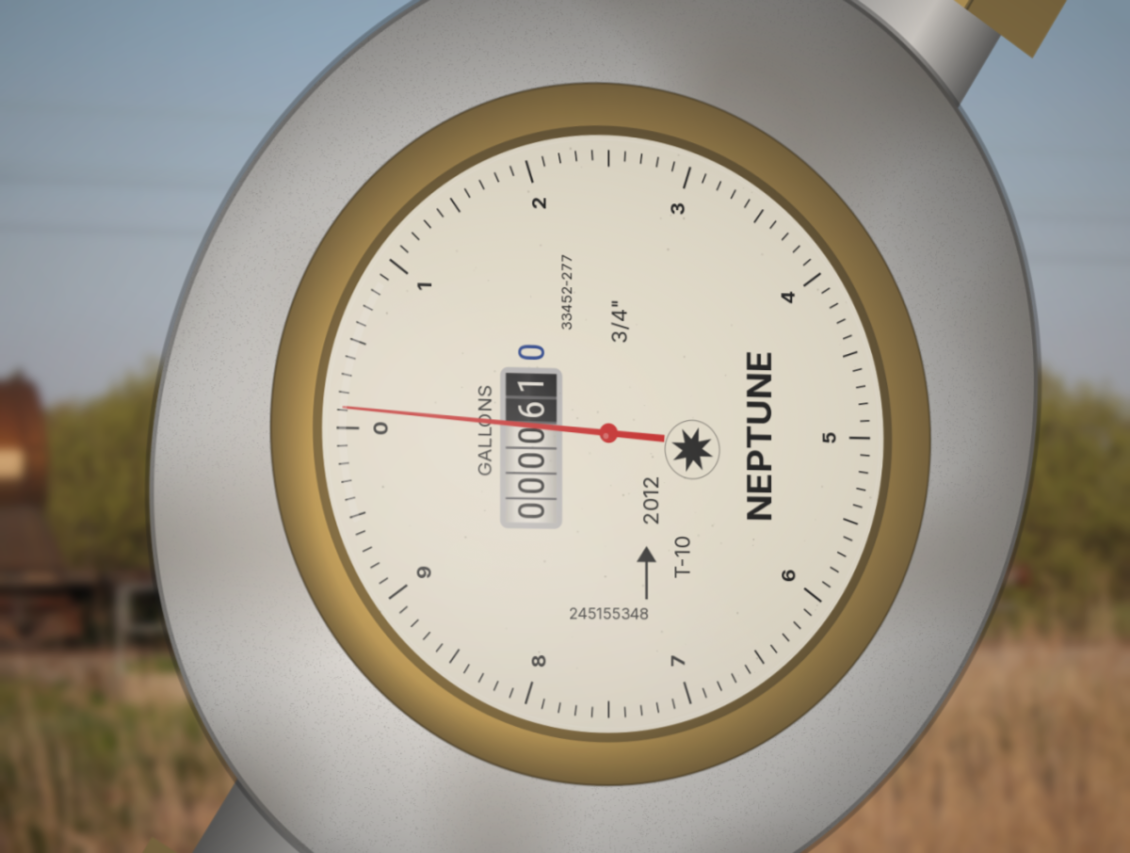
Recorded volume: 610.1
